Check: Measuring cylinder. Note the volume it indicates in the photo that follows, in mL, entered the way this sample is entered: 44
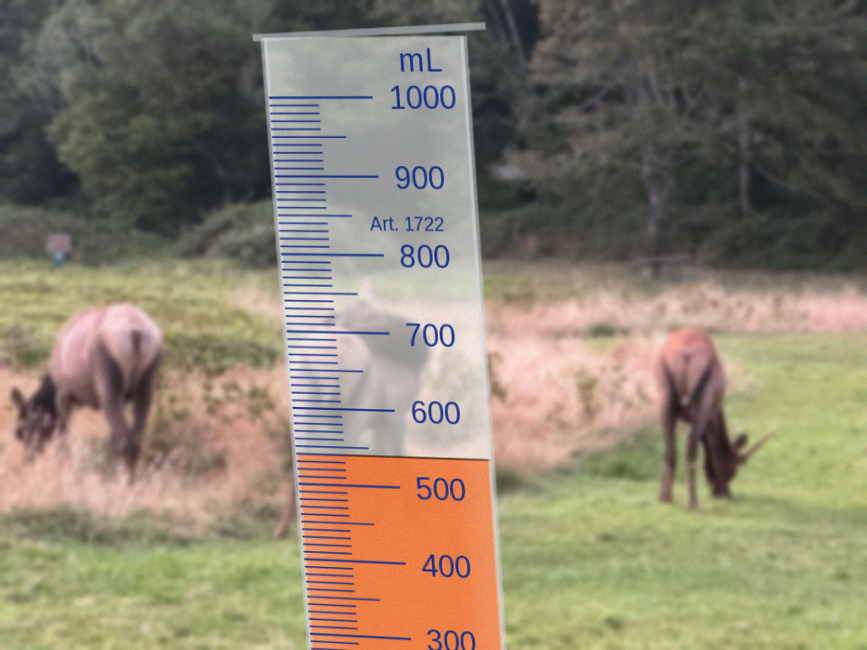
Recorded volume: 540
